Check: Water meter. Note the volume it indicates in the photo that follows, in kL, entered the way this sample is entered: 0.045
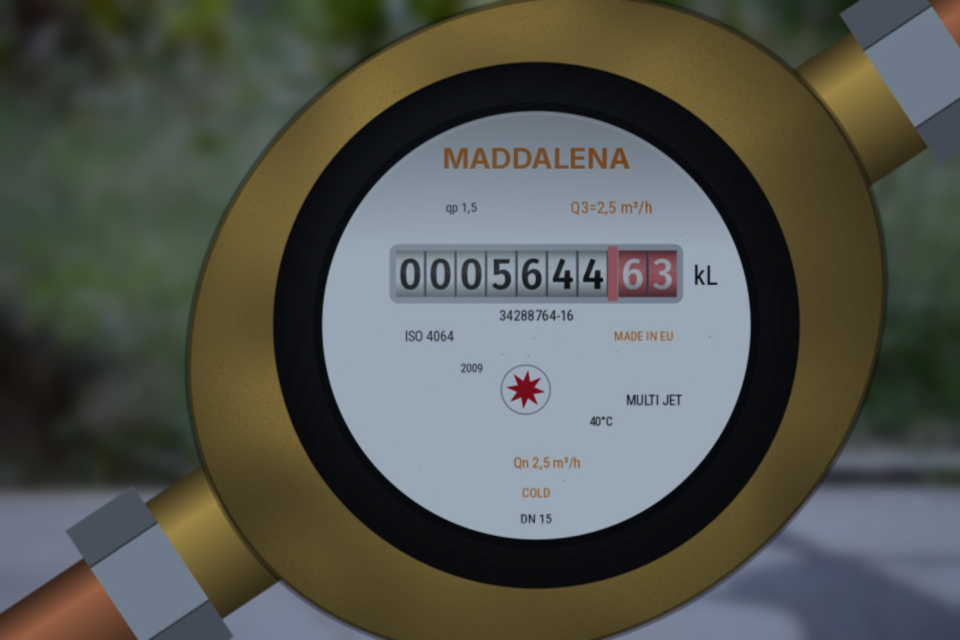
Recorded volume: 5644.63
